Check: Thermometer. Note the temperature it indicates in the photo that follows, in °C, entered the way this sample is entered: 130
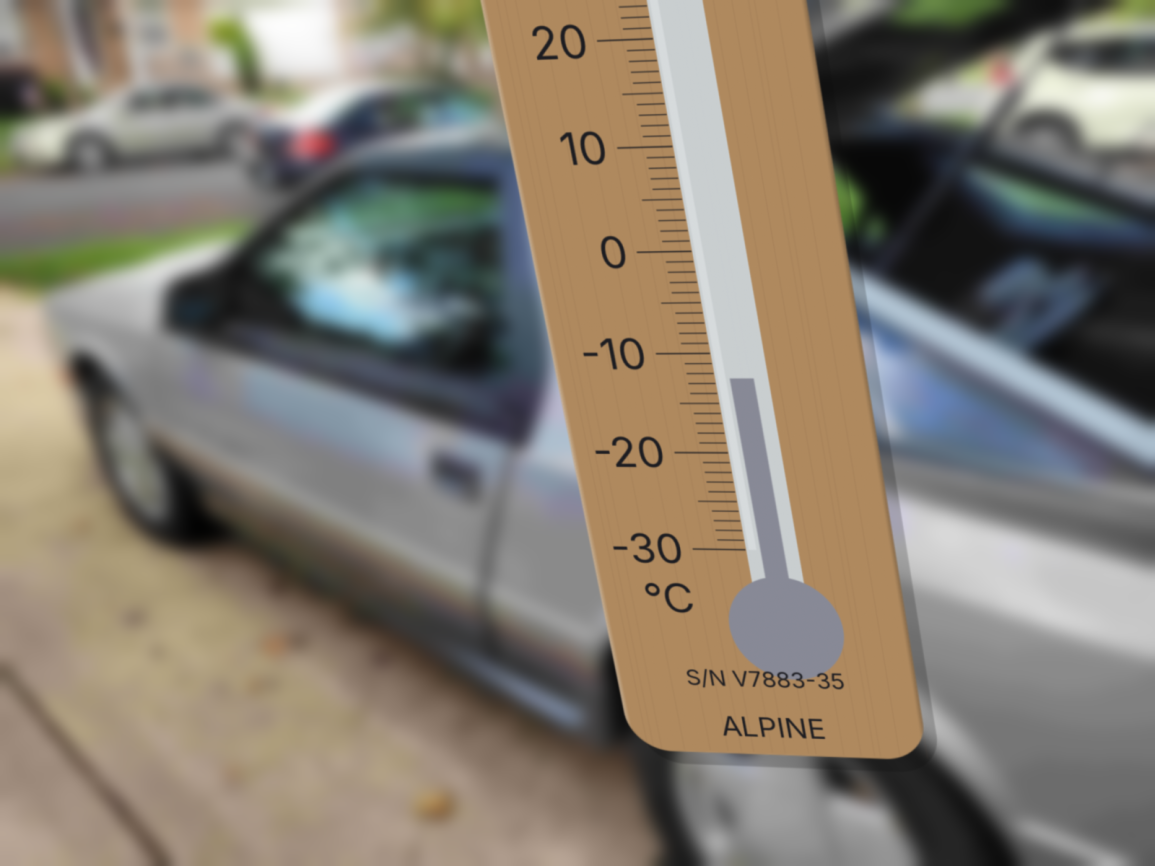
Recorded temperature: -12.5
